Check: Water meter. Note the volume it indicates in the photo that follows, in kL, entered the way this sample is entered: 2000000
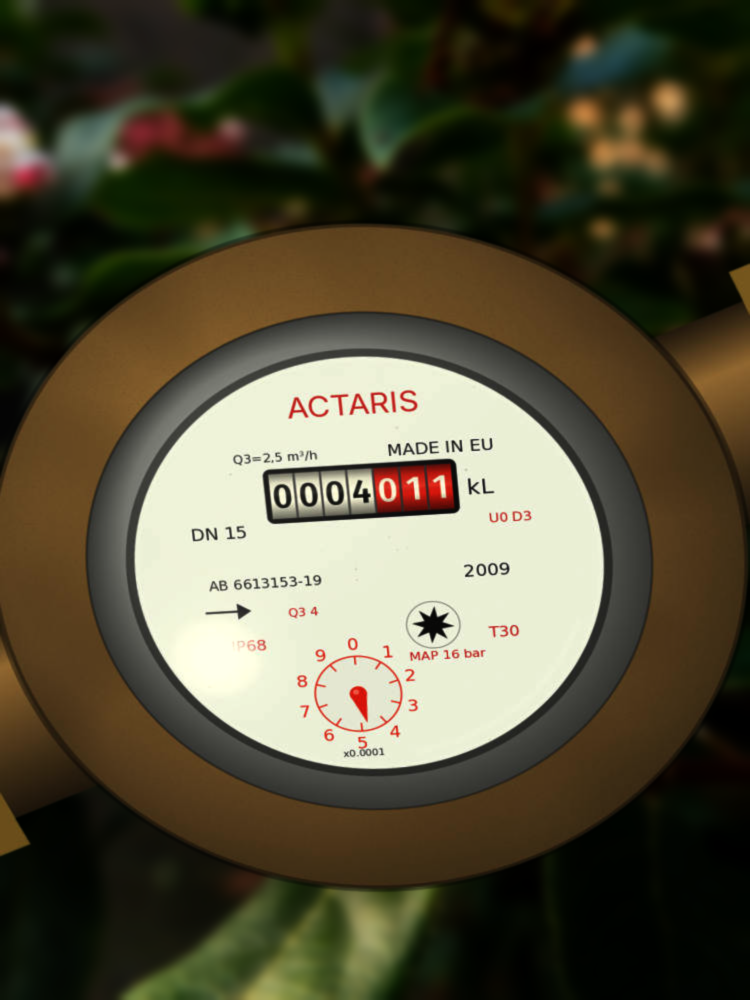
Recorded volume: 4.0114
